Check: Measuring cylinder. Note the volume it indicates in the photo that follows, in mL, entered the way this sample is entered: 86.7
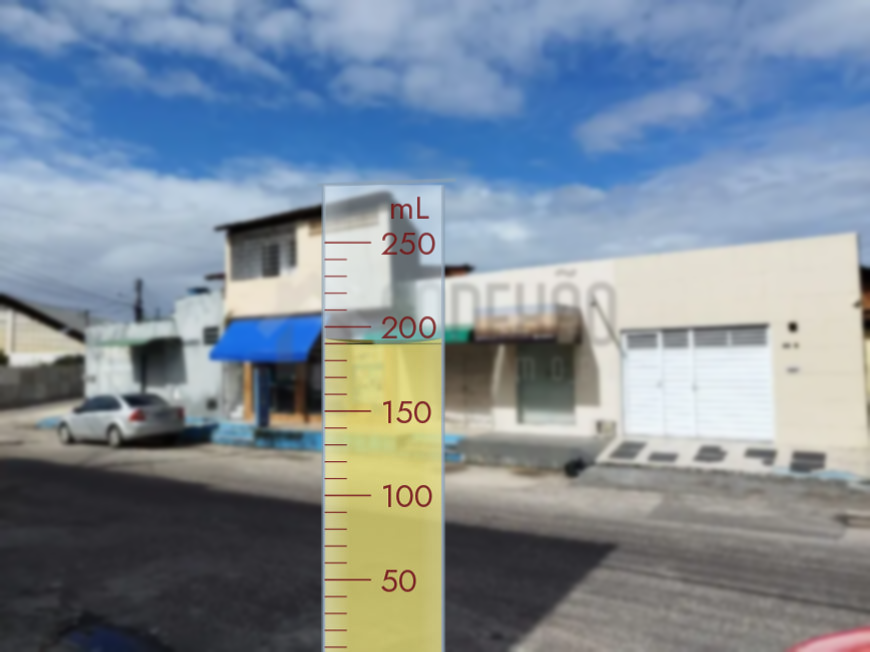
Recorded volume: 190
